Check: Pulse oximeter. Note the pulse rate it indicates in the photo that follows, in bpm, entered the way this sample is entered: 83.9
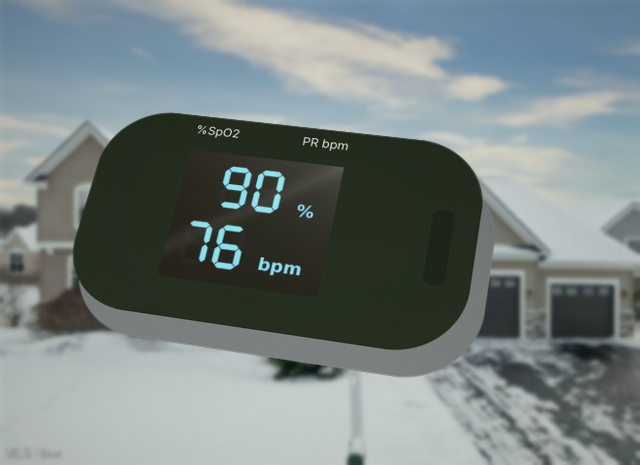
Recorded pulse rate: 76
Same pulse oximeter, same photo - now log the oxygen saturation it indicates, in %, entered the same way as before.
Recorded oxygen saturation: 90
